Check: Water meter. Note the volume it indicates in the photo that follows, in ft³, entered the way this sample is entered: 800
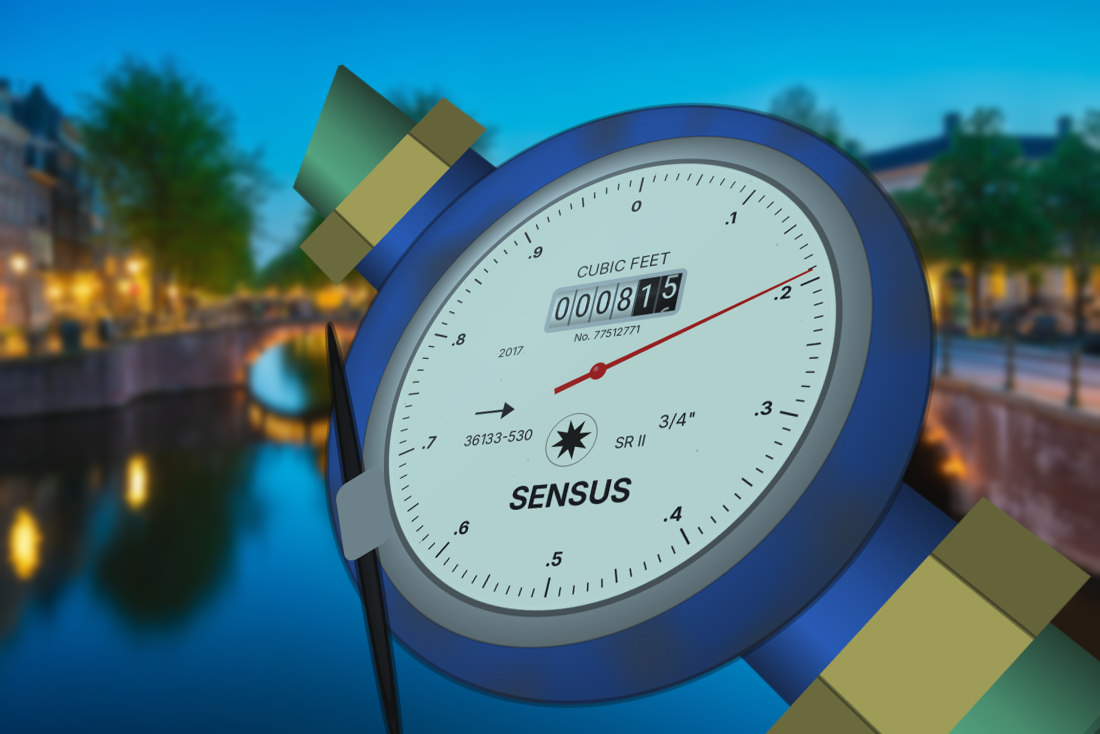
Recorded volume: 815.19
